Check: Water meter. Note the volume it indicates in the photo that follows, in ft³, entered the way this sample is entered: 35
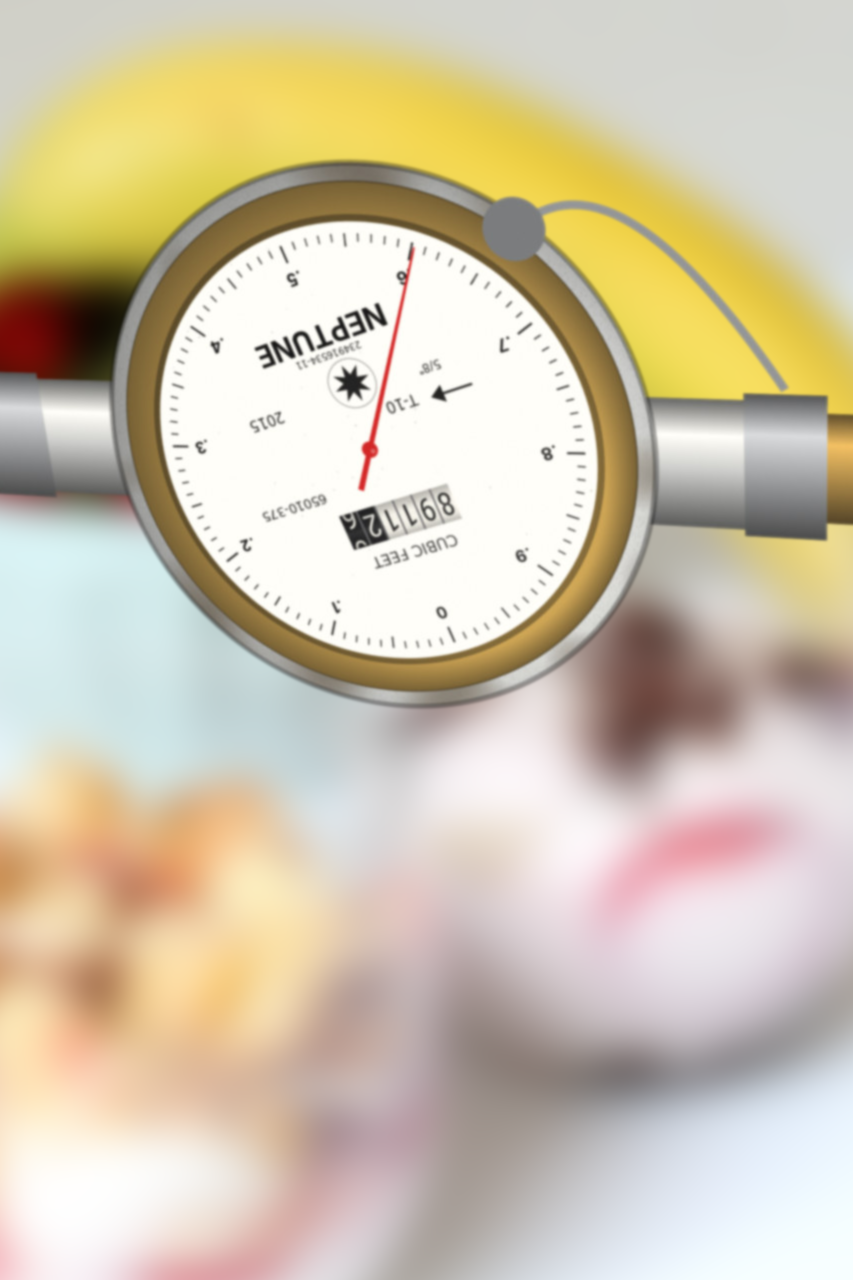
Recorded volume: 891125.60
